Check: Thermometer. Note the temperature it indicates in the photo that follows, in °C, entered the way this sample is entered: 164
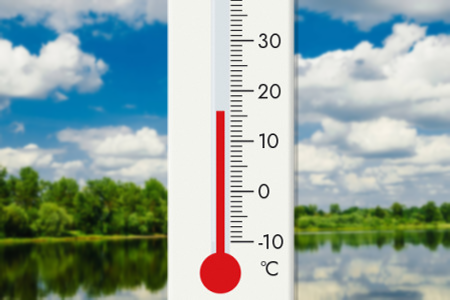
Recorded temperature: 16
